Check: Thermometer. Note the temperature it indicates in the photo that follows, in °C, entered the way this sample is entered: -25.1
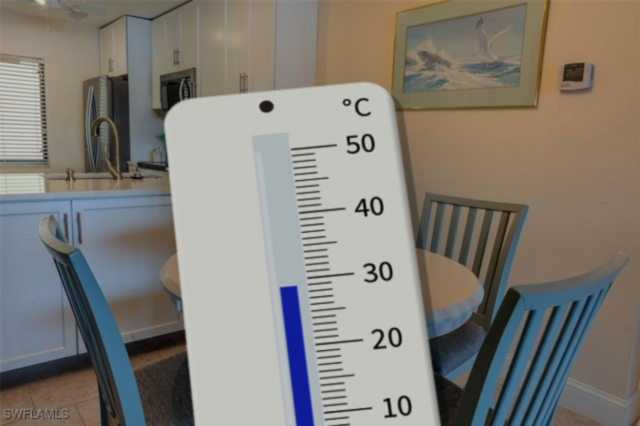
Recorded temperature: 29
